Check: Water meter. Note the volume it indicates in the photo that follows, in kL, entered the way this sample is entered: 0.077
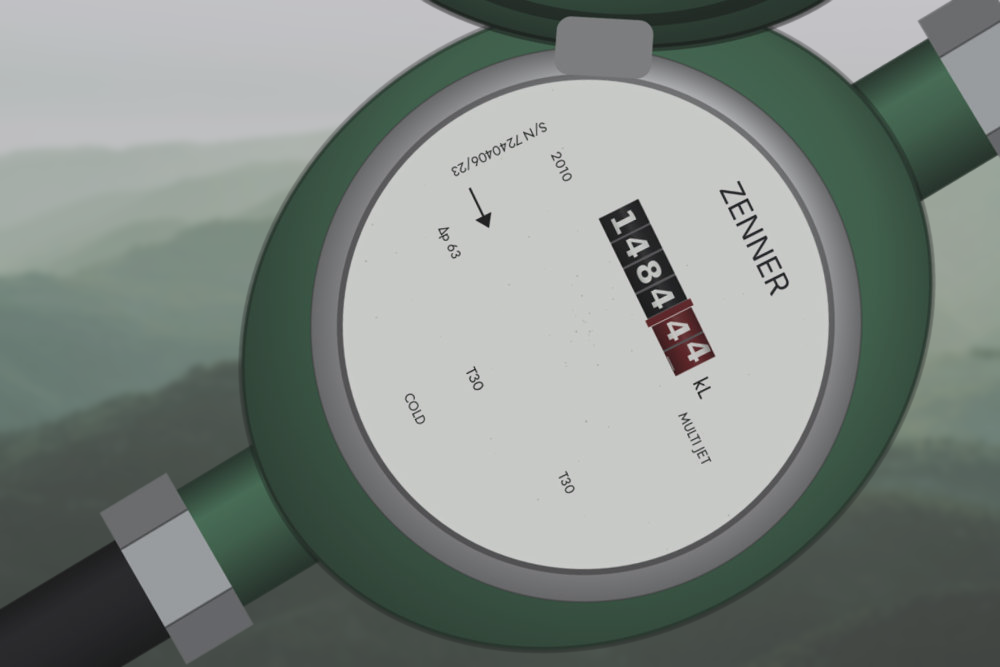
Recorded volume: 1484.44
